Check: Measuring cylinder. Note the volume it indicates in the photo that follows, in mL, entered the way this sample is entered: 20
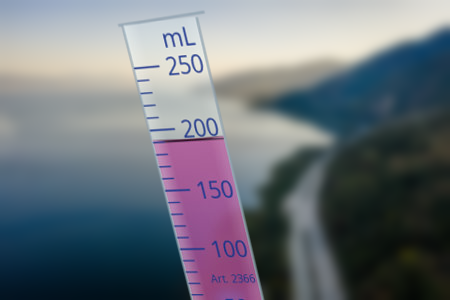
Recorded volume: 190
